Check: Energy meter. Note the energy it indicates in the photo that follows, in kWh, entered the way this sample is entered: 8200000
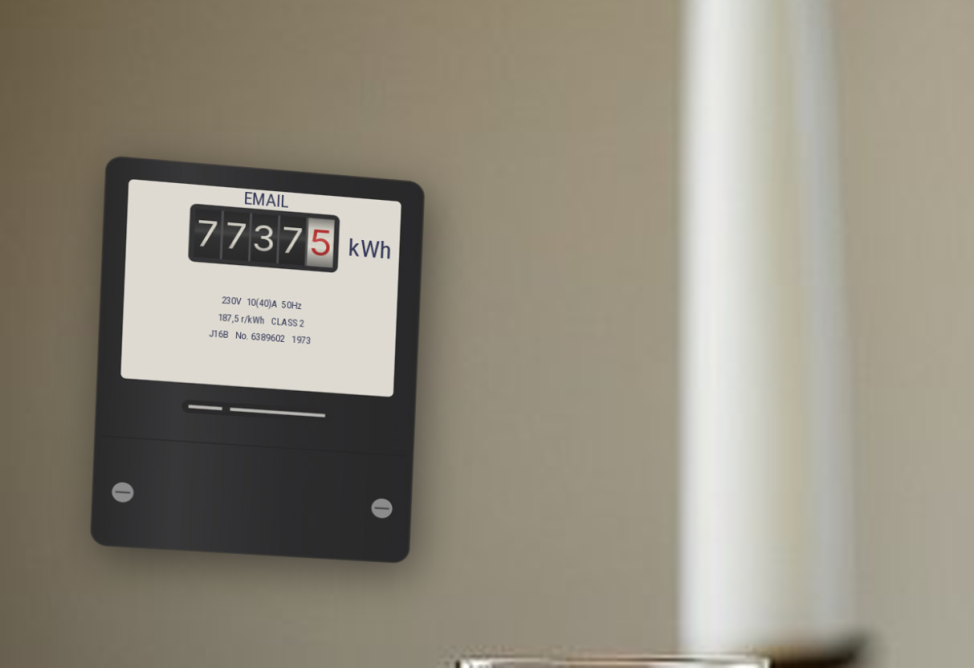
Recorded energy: 7737.5
